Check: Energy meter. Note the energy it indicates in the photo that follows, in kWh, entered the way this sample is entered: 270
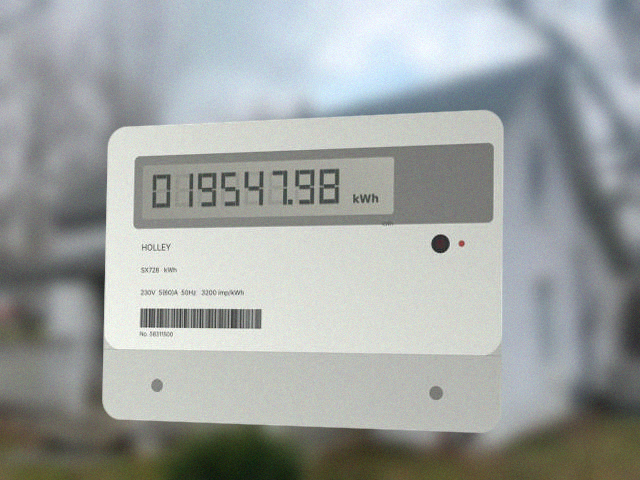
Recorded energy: 19547.98
